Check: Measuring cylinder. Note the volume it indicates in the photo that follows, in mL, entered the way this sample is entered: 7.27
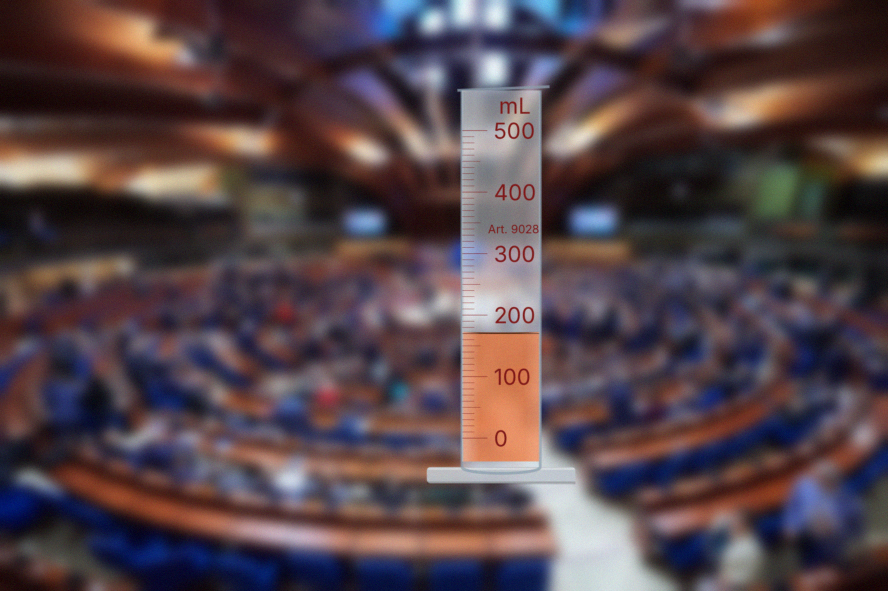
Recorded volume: 170
